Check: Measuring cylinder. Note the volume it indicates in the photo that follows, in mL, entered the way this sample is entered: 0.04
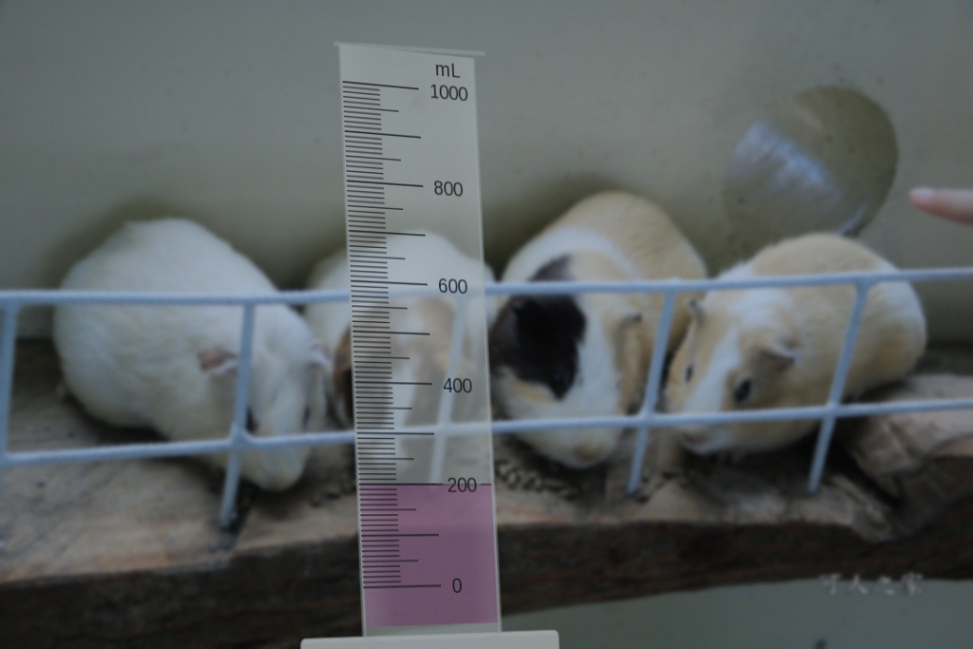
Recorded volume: 200
